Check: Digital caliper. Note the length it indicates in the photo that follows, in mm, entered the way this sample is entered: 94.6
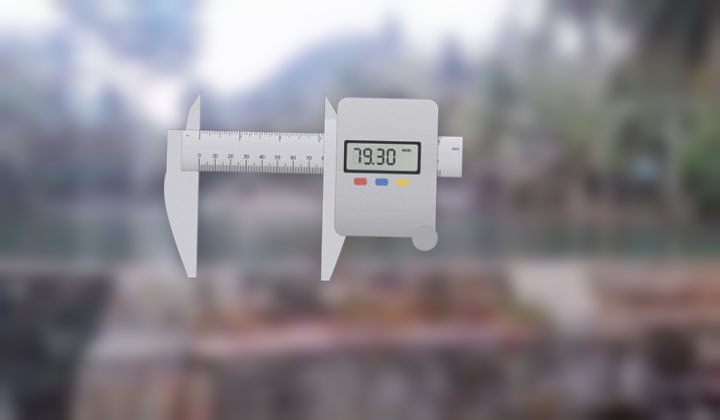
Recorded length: 79.30
